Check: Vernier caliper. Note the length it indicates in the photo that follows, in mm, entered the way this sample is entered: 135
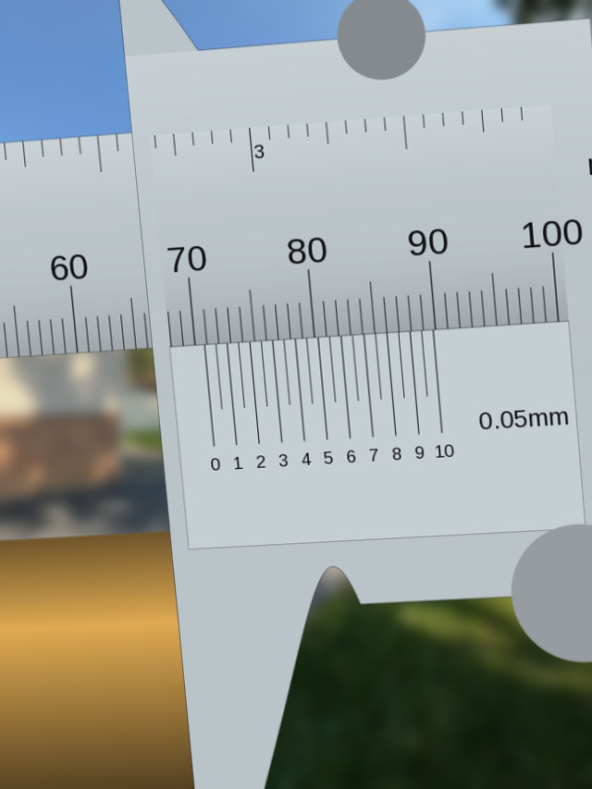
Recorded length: 70.8
